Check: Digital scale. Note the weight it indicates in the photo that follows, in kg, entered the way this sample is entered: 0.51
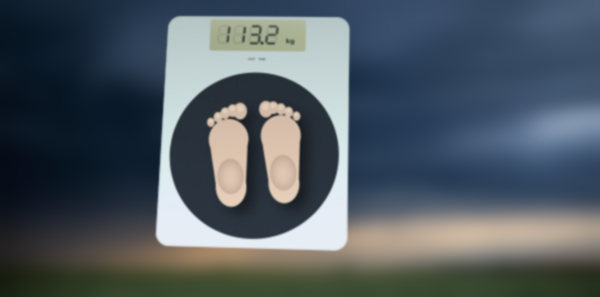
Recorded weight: 113.2
